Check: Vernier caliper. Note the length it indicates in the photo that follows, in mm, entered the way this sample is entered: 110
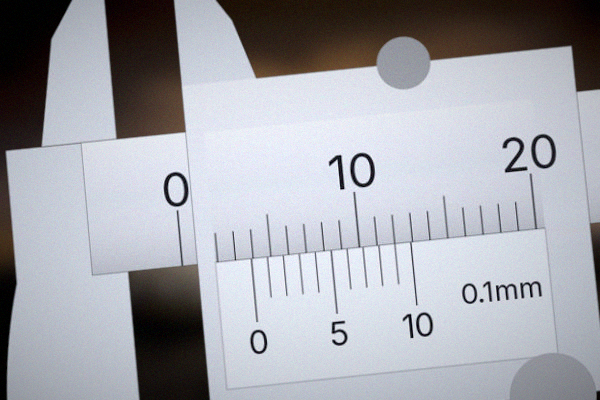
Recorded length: 3.9
